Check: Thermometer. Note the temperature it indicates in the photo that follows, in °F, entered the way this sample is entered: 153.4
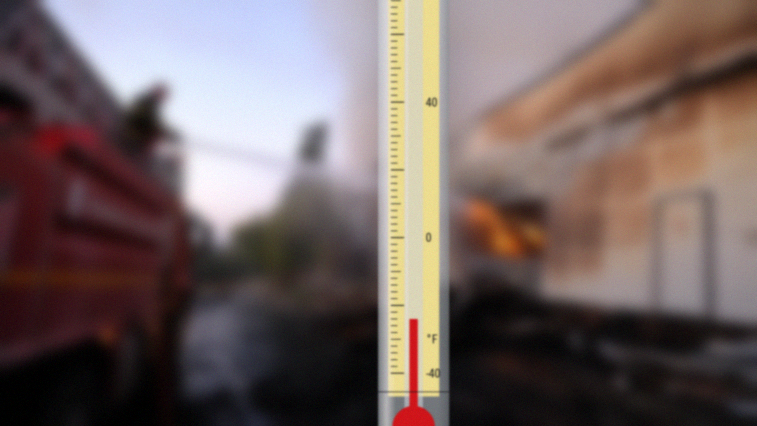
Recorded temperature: -24
